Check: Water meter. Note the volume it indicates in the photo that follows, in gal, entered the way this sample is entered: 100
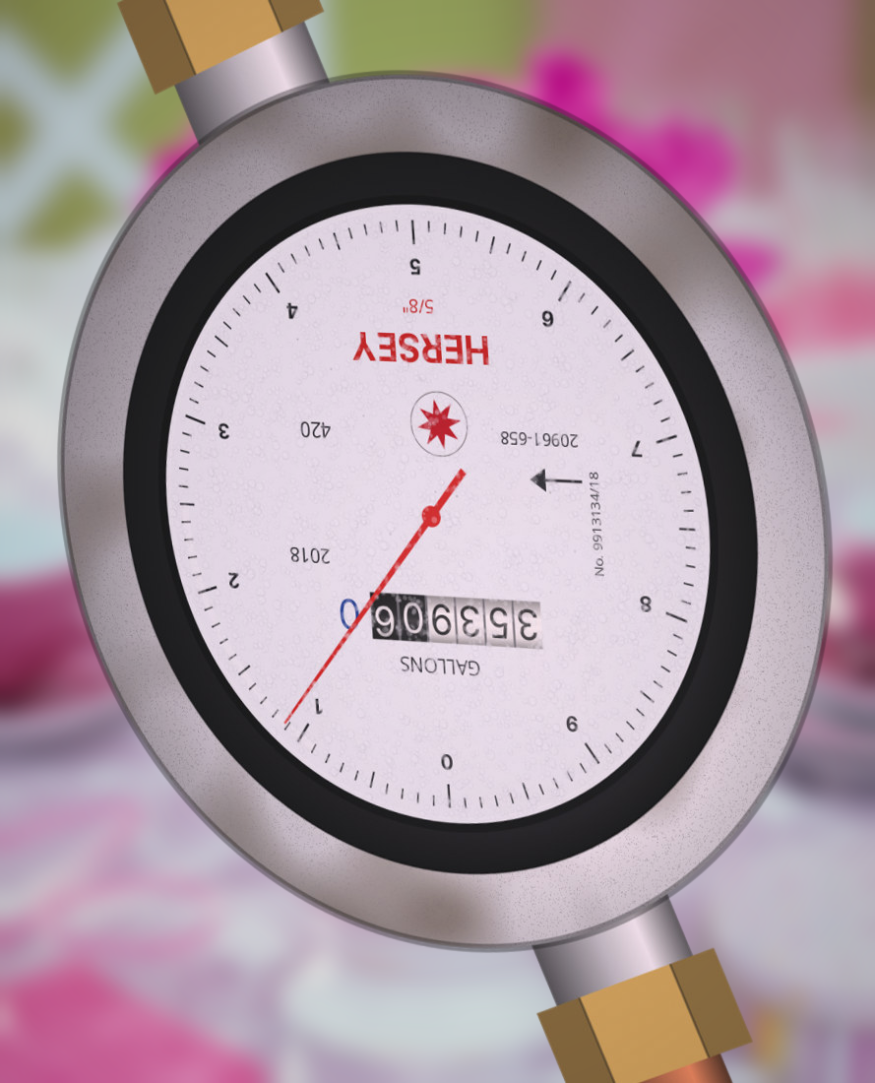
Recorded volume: 3539061.1
